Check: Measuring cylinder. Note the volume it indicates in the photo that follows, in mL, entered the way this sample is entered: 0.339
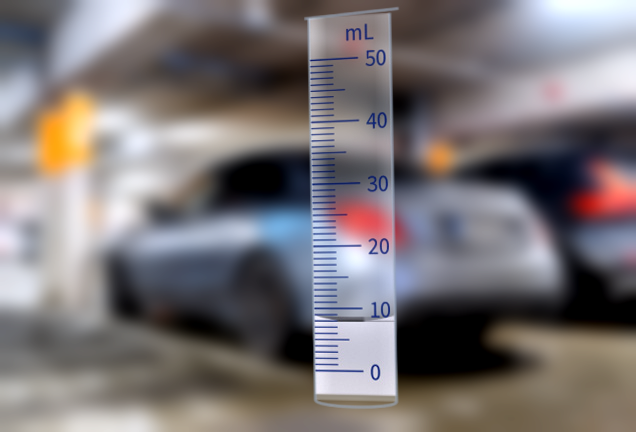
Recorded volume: 8
